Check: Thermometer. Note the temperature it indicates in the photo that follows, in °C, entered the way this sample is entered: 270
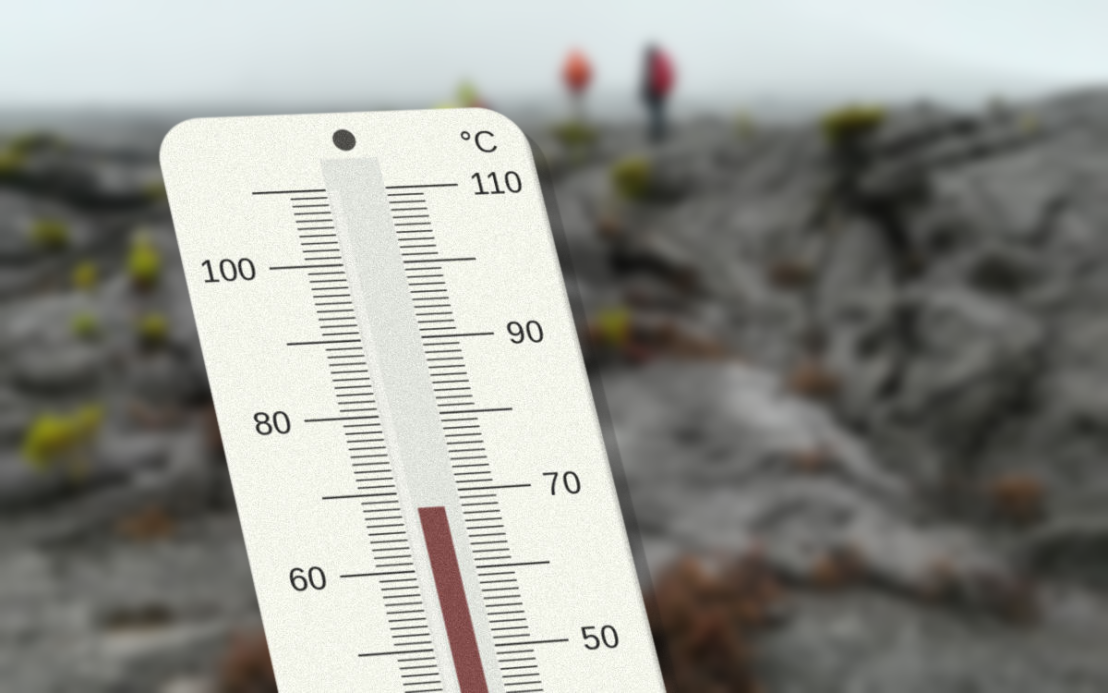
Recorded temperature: 68
